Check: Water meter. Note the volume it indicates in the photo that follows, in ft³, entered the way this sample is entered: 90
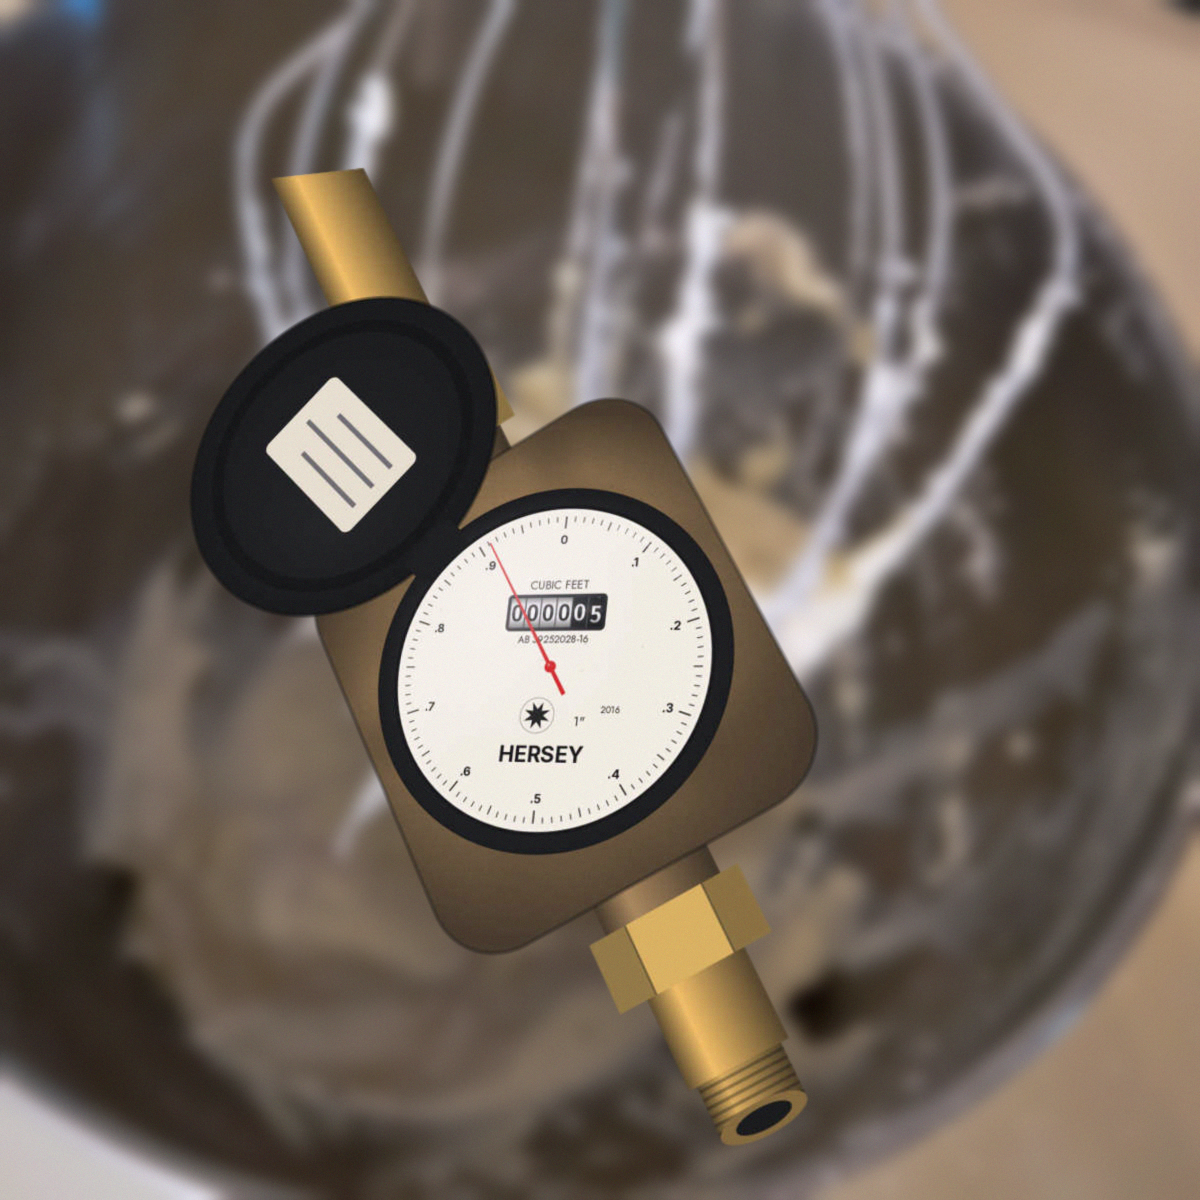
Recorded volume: 4.91
